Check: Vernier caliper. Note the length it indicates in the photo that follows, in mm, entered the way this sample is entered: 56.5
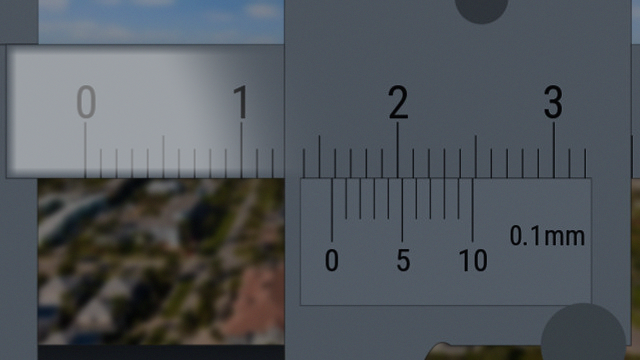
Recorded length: 15.8
